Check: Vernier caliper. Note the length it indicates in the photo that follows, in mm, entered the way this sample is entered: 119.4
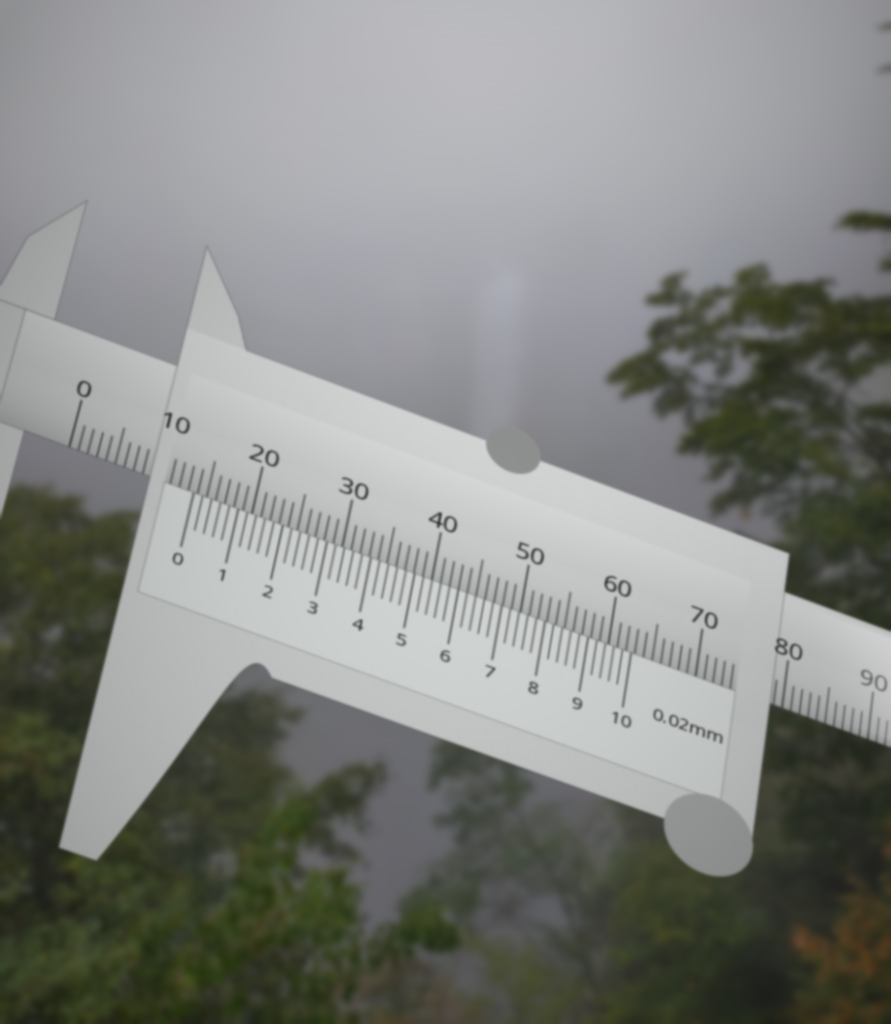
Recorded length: 13.6
